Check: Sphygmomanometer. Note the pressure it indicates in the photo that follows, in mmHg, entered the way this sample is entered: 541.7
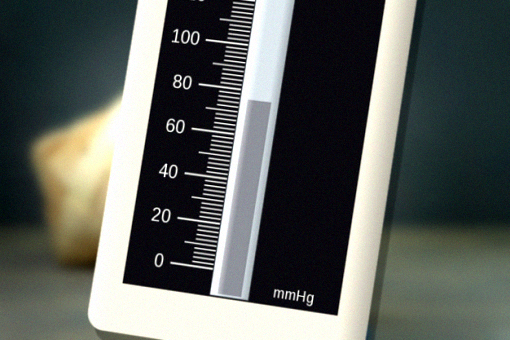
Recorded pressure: 76
